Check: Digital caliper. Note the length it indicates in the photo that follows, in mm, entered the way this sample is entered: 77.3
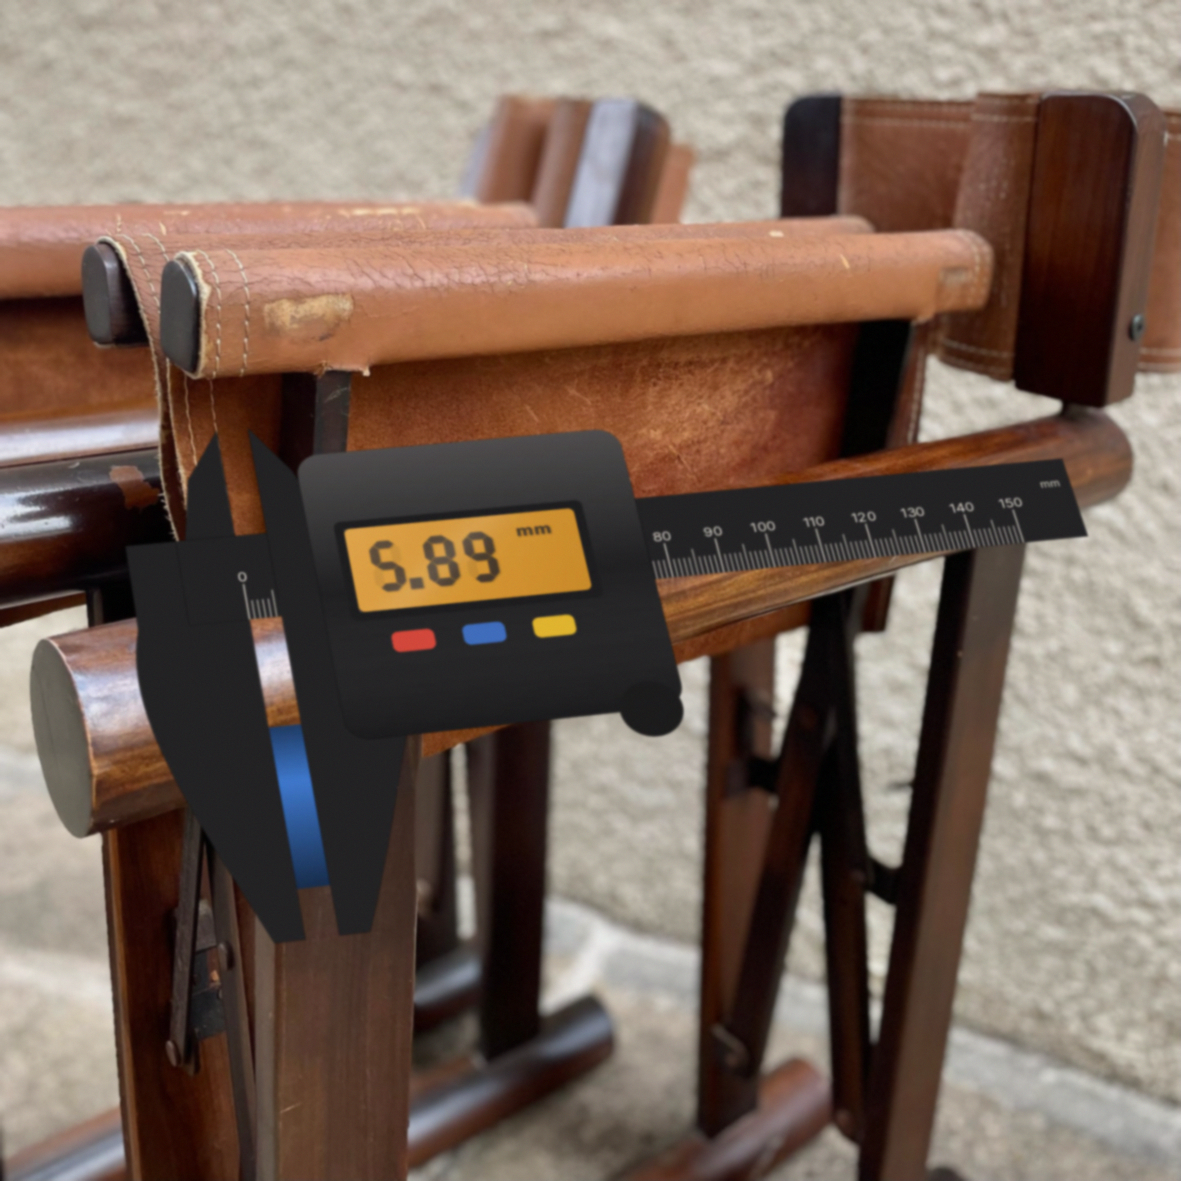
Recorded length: 5.89
